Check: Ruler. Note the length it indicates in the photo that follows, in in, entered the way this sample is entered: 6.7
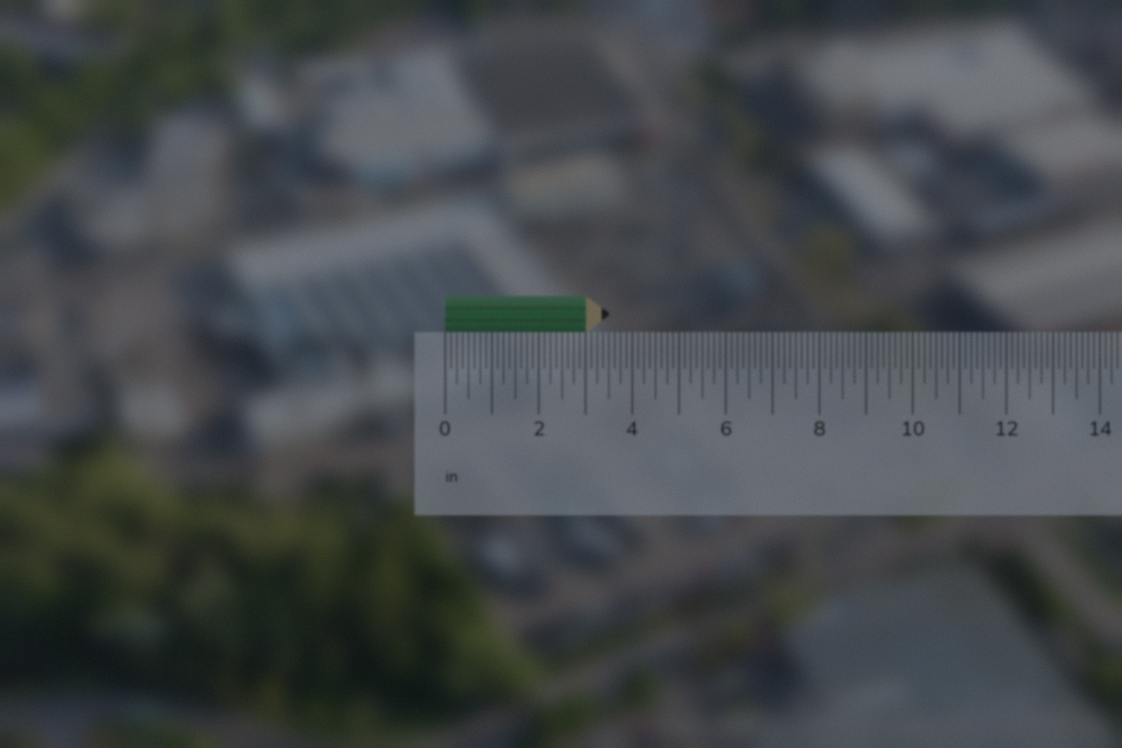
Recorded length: 3.5
